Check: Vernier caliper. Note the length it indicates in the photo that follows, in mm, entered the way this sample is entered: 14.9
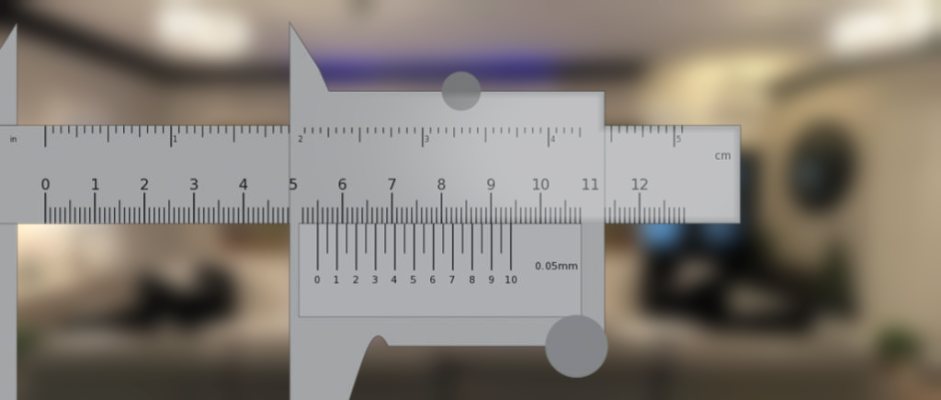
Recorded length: 55.0
